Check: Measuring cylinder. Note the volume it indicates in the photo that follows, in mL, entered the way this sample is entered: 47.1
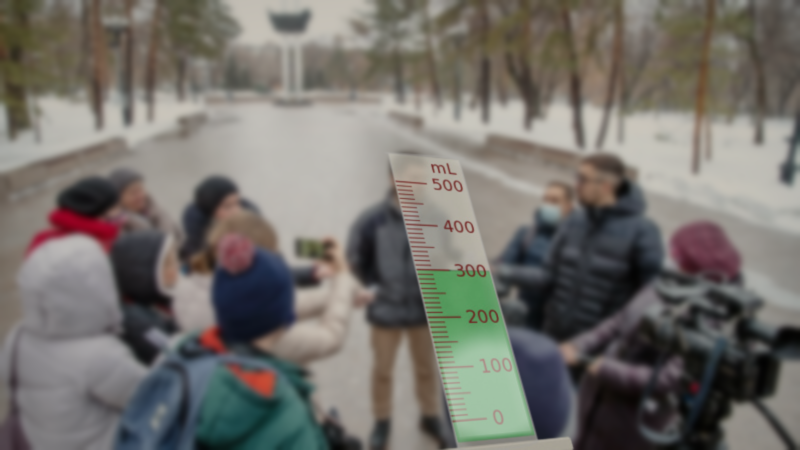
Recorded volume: 300
